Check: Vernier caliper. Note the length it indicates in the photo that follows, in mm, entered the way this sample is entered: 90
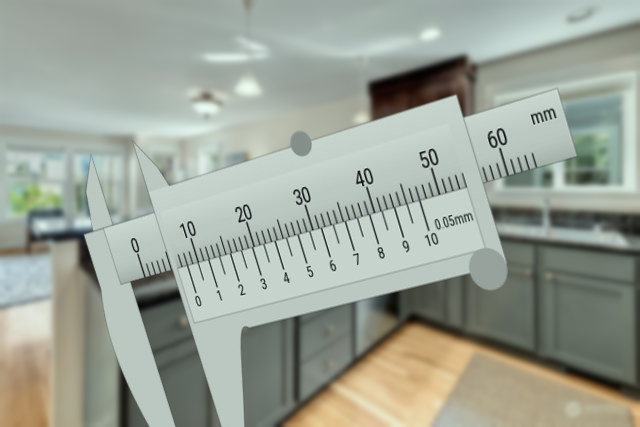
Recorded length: 8.0
